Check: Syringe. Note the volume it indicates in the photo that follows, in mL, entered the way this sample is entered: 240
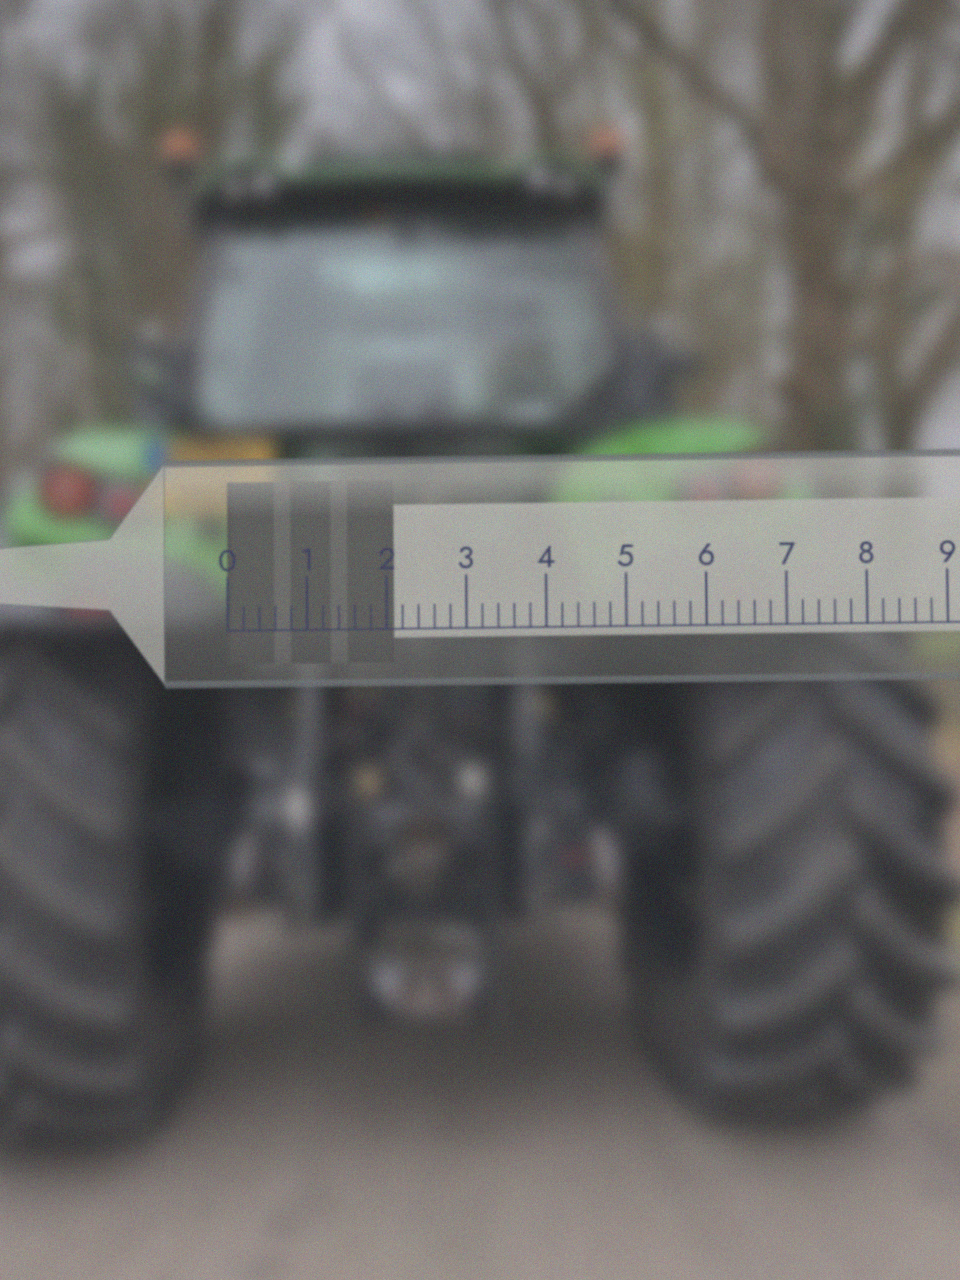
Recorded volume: 0
